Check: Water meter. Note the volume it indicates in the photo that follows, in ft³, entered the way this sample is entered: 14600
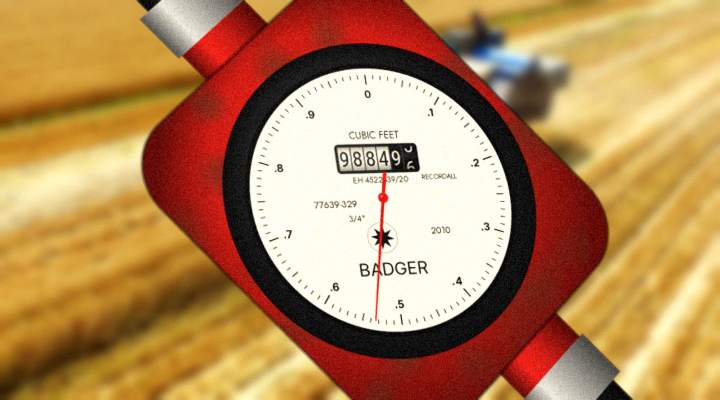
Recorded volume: 988495.53
